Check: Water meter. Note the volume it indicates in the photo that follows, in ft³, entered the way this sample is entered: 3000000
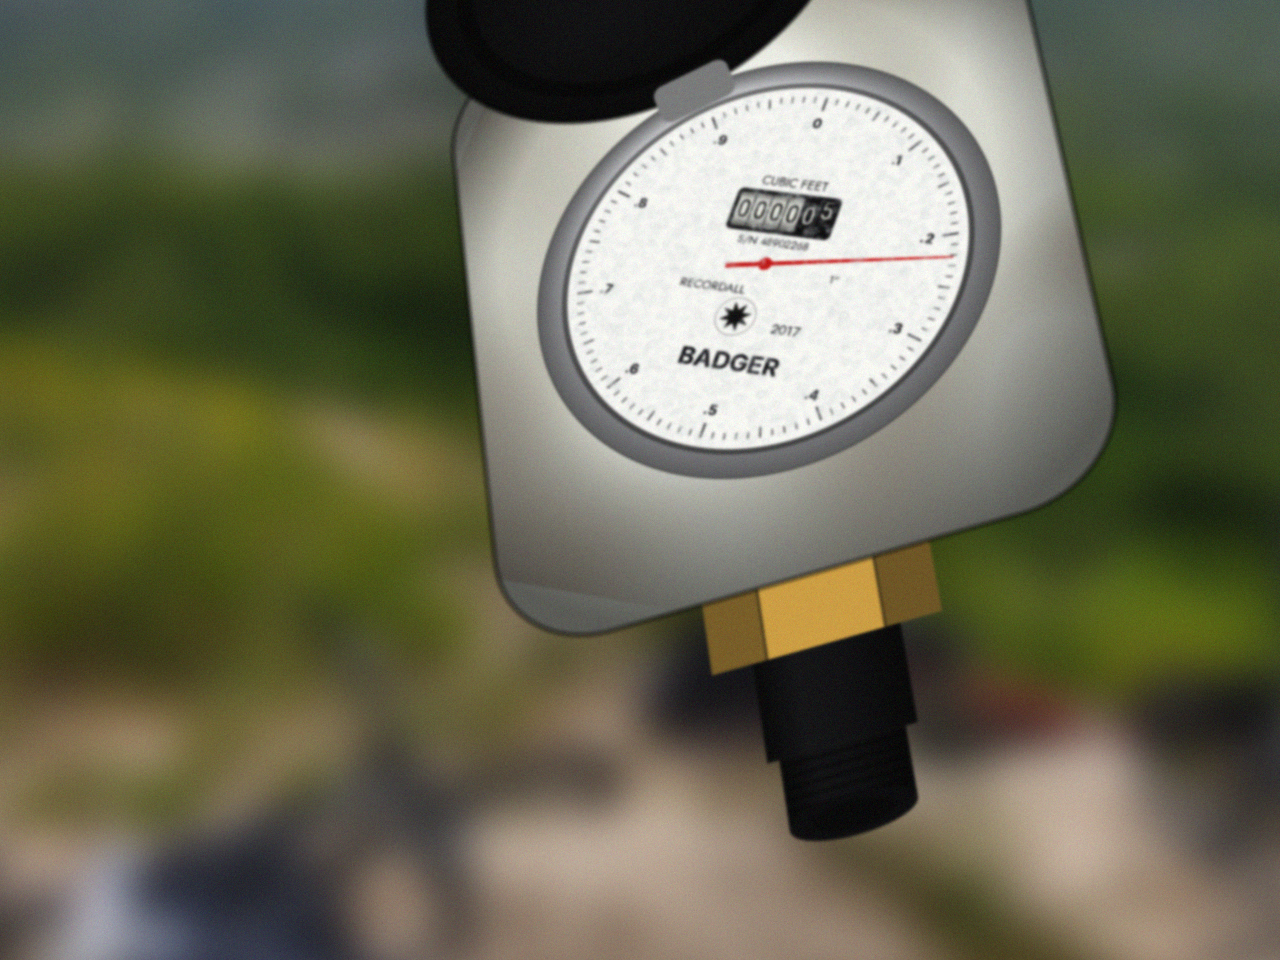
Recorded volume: 5.22
